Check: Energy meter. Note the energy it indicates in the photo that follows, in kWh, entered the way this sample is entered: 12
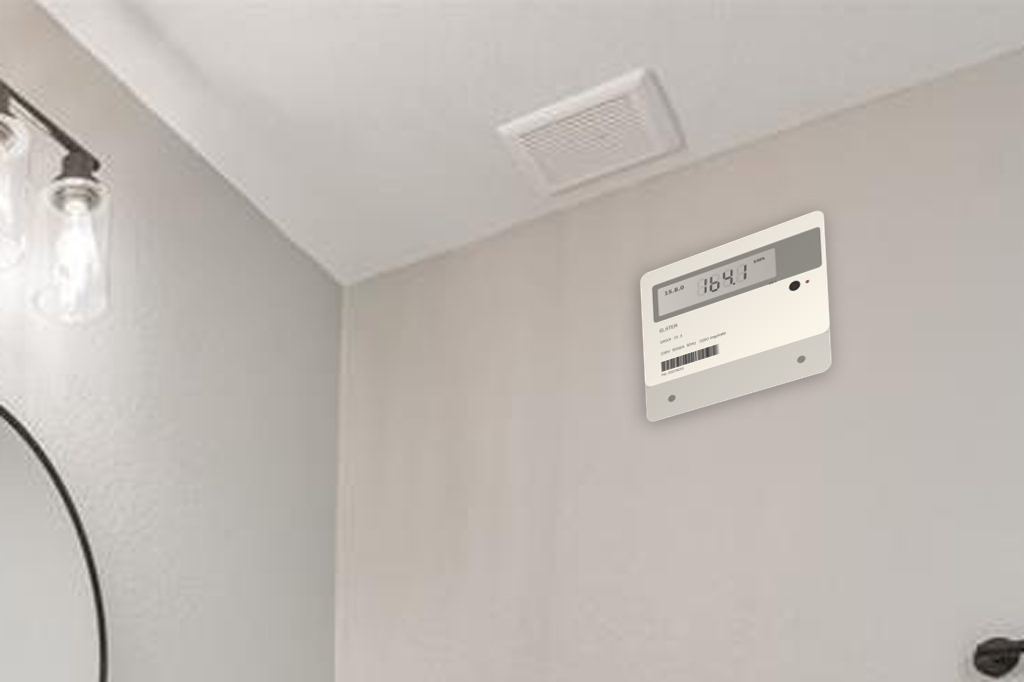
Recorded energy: 164.1
